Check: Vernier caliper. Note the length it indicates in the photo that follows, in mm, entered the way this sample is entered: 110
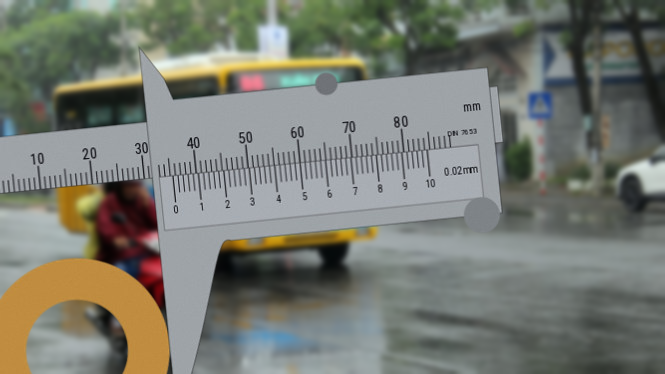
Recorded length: 35.5
